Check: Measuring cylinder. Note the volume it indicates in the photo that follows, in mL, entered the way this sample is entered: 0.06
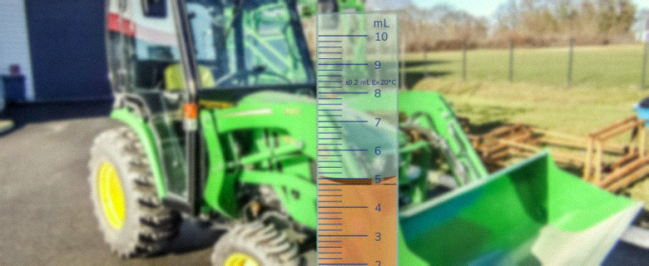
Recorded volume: 4.8
